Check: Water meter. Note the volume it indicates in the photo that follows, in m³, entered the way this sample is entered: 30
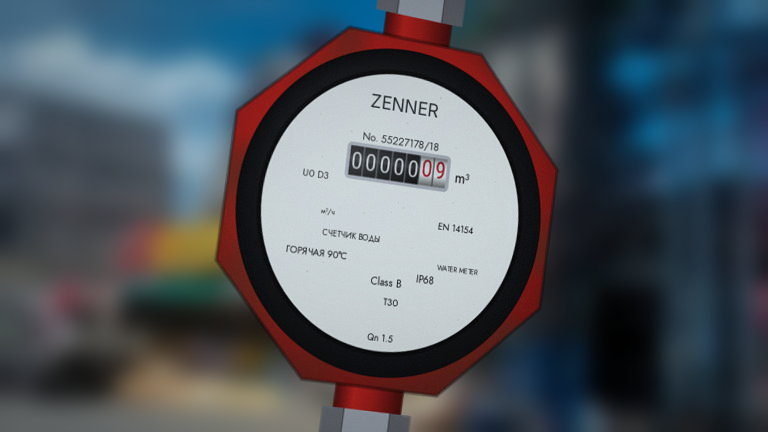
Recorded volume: 0.09
